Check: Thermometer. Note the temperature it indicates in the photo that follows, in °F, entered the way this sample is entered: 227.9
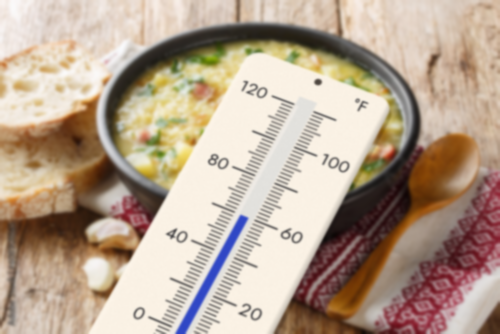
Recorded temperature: 60
